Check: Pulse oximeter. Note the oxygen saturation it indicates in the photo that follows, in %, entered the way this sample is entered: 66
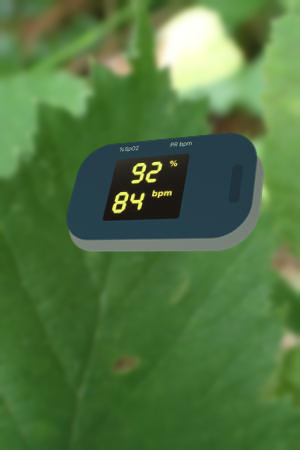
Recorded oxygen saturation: 92
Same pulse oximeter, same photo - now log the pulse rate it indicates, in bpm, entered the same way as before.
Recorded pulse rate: 84
